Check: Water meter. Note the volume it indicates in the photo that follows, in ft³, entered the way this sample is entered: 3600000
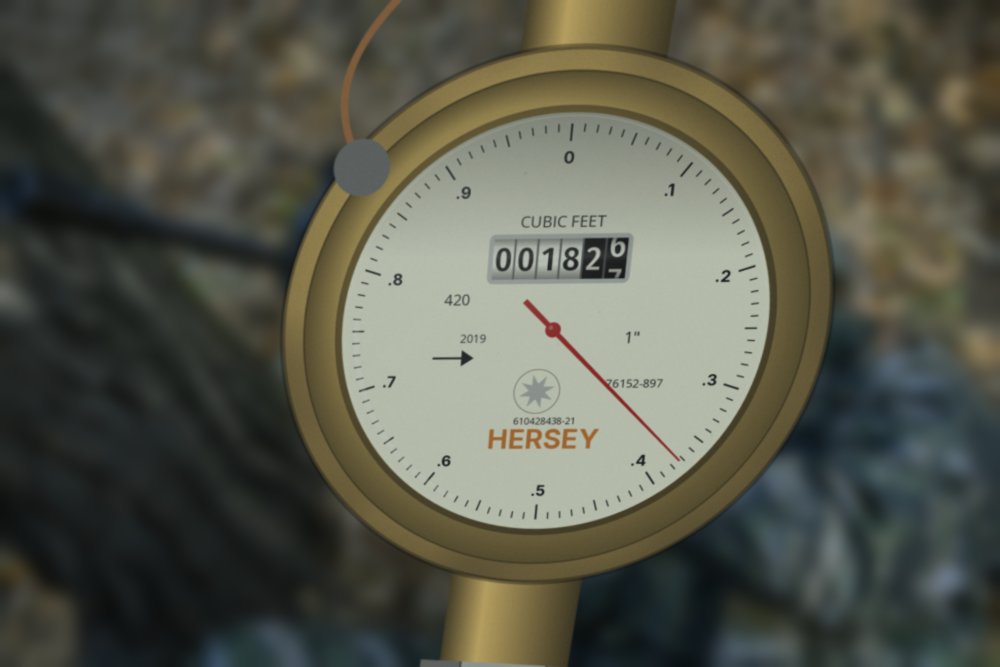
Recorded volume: 1826.37
